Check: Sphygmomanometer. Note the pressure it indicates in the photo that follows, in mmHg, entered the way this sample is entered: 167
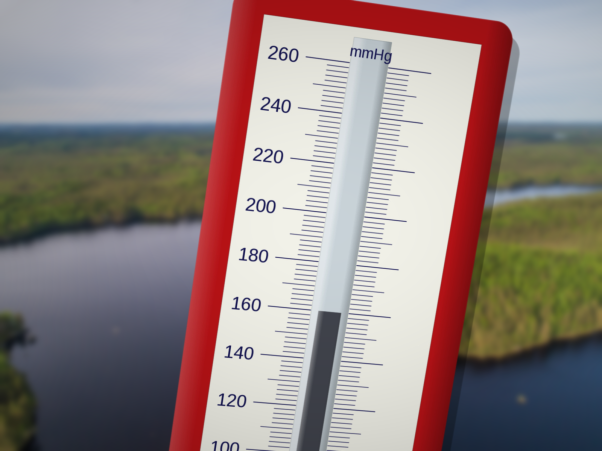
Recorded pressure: 160
